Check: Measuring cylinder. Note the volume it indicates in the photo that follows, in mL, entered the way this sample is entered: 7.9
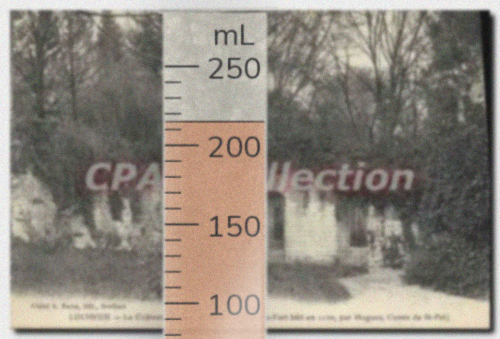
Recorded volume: 215
